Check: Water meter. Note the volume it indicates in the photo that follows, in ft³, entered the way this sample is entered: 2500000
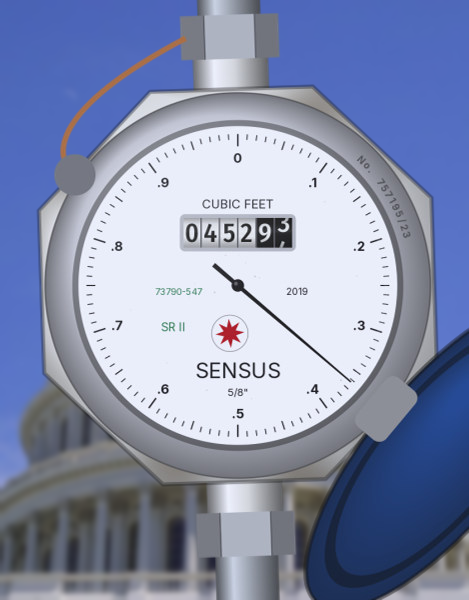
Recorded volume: 45293.36
